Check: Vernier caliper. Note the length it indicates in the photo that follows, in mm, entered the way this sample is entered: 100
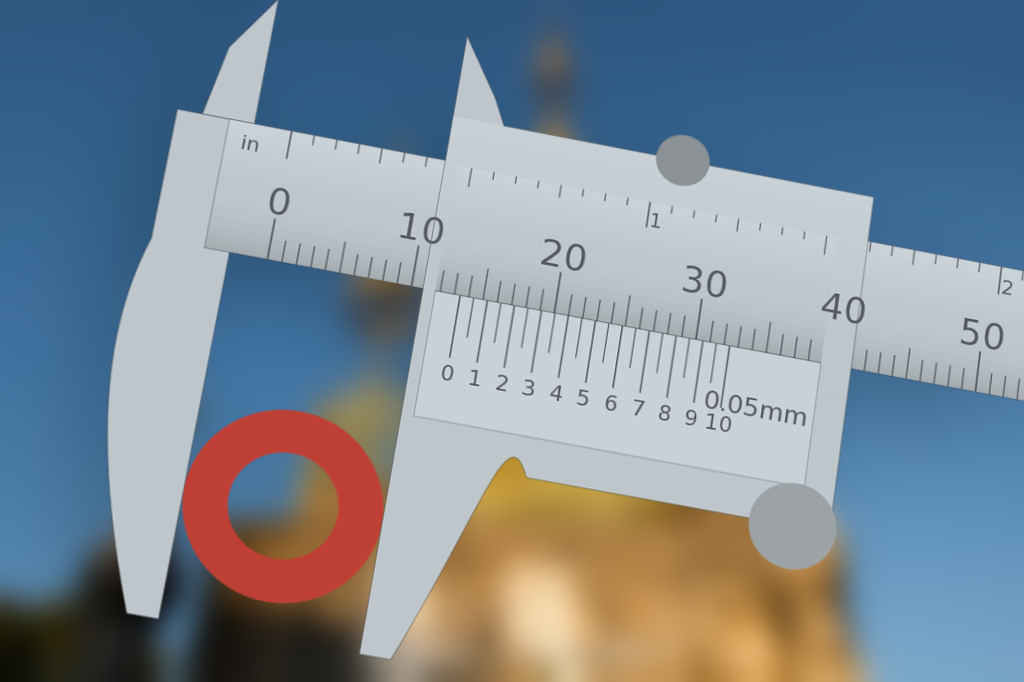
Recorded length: 13.4
